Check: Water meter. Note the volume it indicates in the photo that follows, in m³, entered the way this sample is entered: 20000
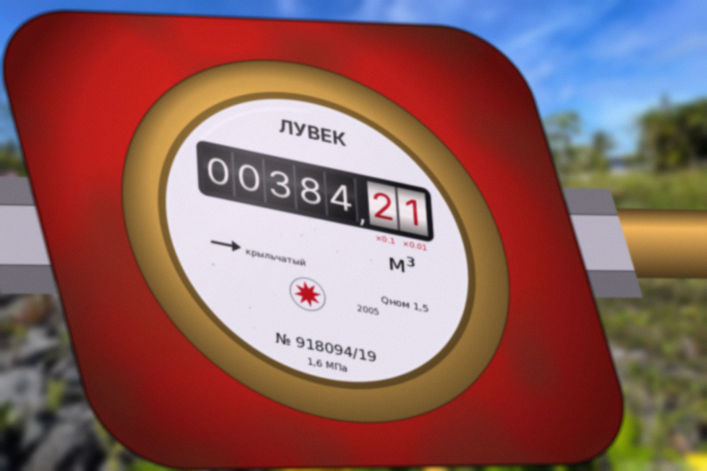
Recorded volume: 384.21
